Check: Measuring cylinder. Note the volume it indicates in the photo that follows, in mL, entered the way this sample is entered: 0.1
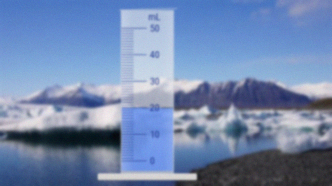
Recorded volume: 20
